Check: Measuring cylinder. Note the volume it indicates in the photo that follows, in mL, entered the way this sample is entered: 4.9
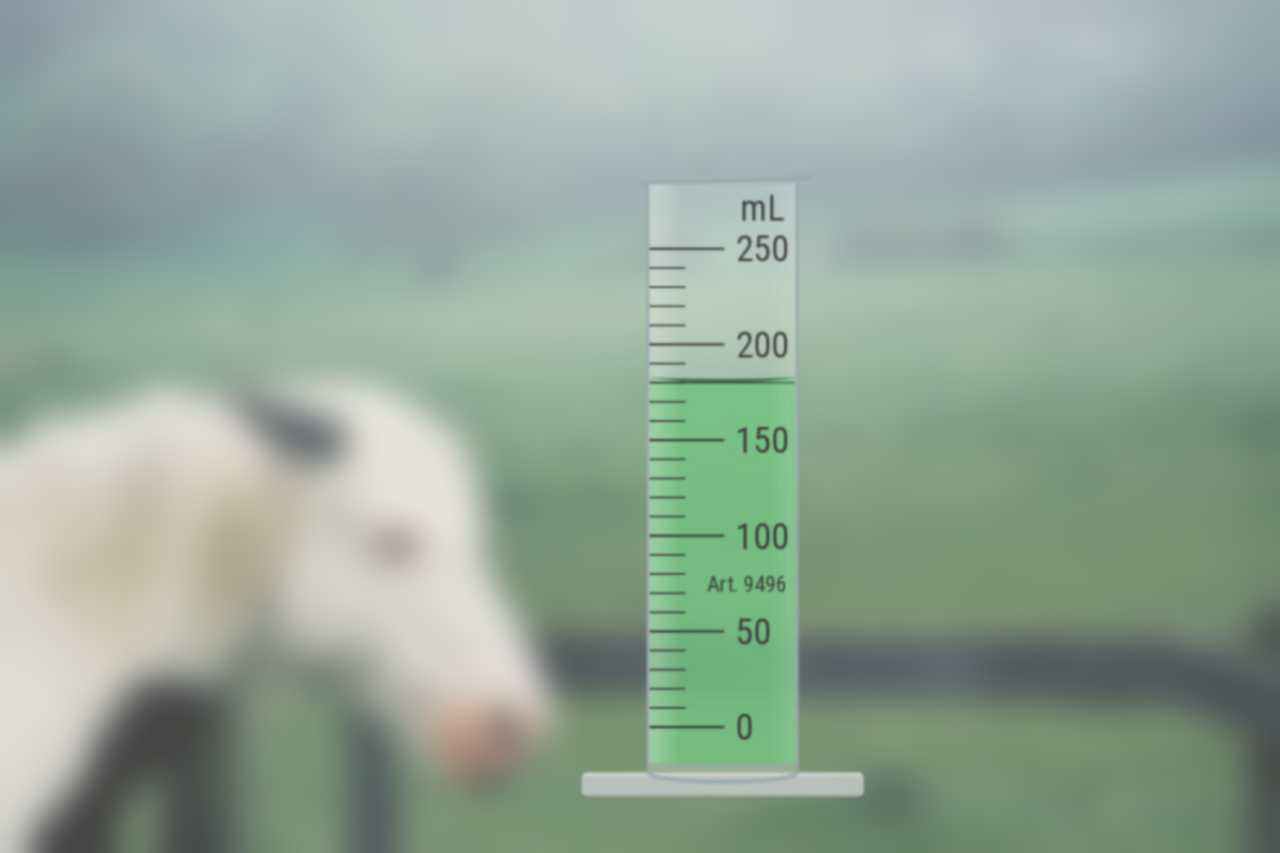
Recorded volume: 180
